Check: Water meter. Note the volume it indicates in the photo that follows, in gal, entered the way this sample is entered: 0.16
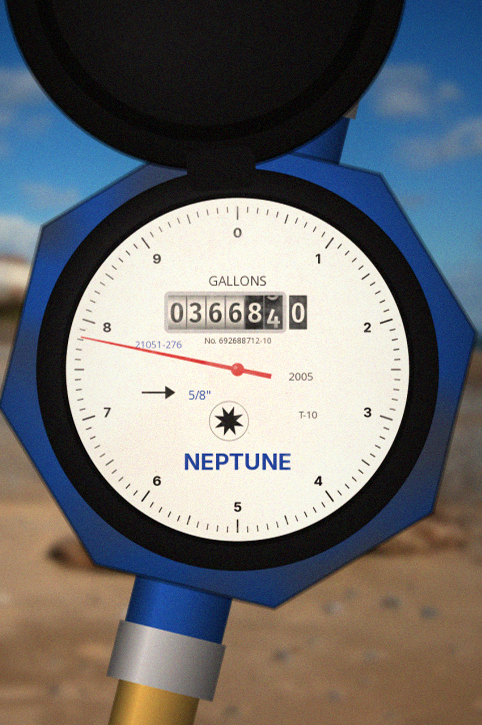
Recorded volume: 366837.8
